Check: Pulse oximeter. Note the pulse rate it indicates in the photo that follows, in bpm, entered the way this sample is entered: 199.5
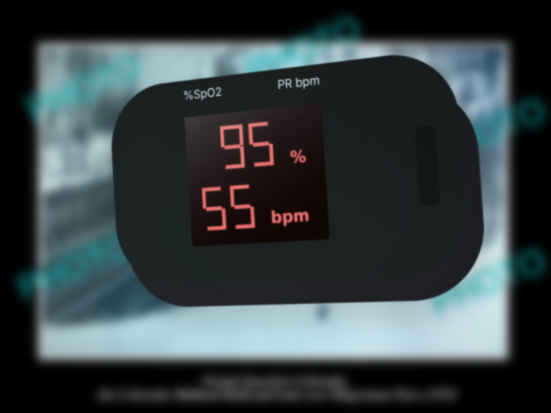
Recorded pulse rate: 55
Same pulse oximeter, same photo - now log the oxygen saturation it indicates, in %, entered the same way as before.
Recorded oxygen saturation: 95
